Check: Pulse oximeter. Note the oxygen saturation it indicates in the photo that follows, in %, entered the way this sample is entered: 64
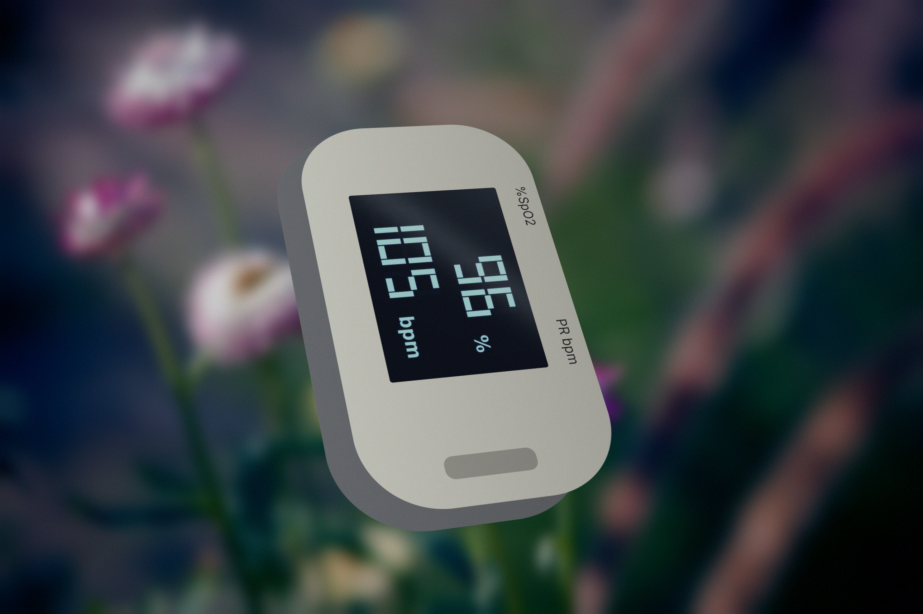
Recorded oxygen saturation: 96
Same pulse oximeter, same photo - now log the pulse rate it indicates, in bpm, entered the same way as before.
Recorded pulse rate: 105
